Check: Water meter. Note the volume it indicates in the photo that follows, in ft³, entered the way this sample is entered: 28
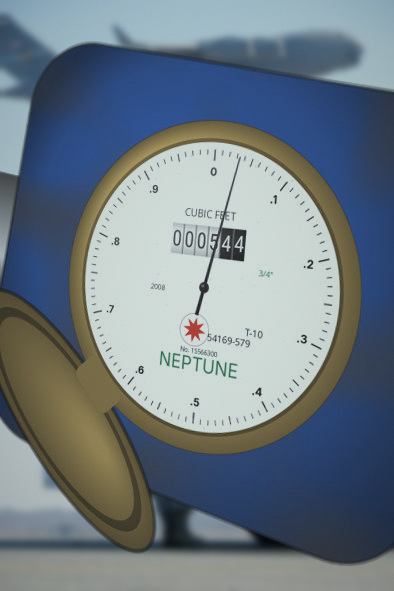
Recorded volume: 544.03
